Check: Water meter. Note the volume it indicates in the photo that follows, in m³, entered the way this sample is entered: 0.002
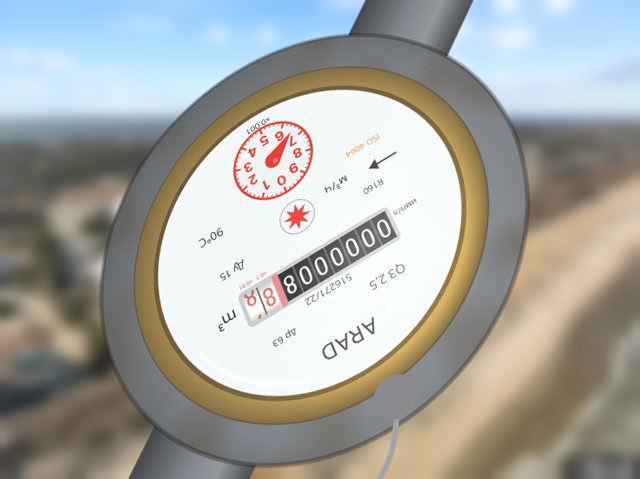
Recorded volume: 8.876
